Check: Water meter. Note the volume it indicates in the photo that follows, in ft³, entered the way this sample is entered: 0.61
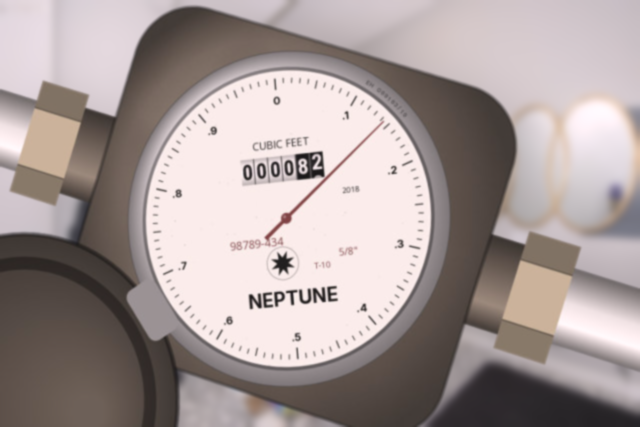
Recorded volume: 82.14
